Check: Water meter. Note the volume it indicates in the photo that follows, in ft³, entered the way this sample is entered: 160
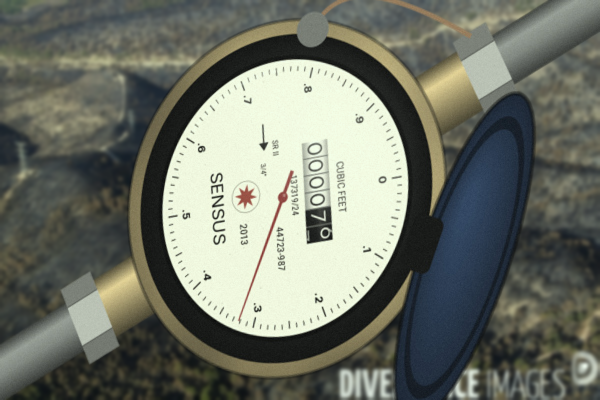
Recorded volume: 76.32
